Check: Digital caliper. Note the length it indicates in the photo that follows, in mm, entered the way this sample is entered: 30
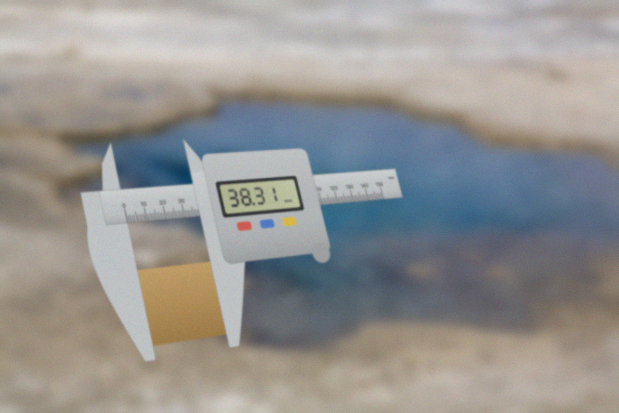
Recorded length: 38.31
